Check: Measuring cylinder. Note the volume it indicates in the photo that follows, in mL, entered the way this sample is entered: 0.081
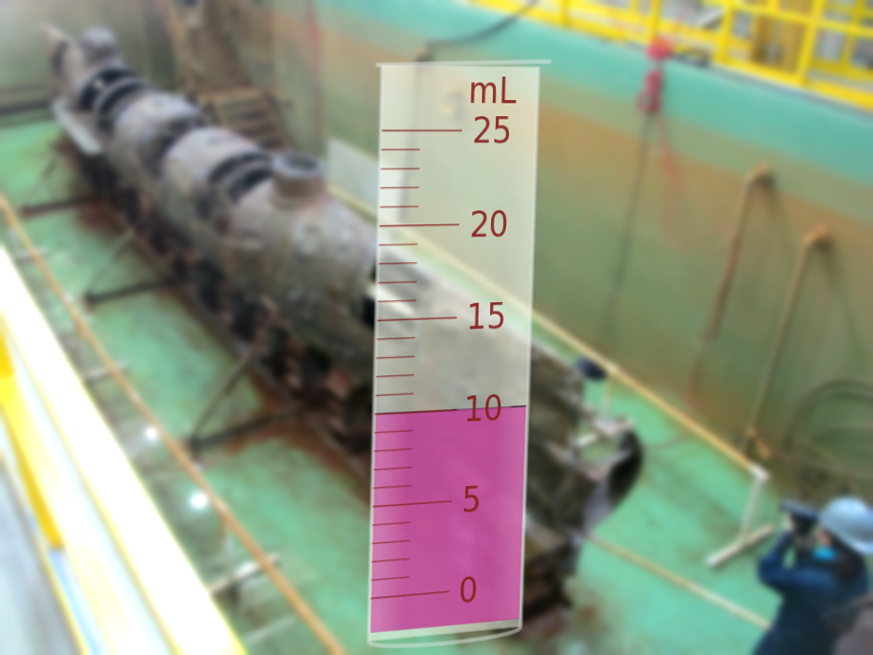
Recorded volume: 10
